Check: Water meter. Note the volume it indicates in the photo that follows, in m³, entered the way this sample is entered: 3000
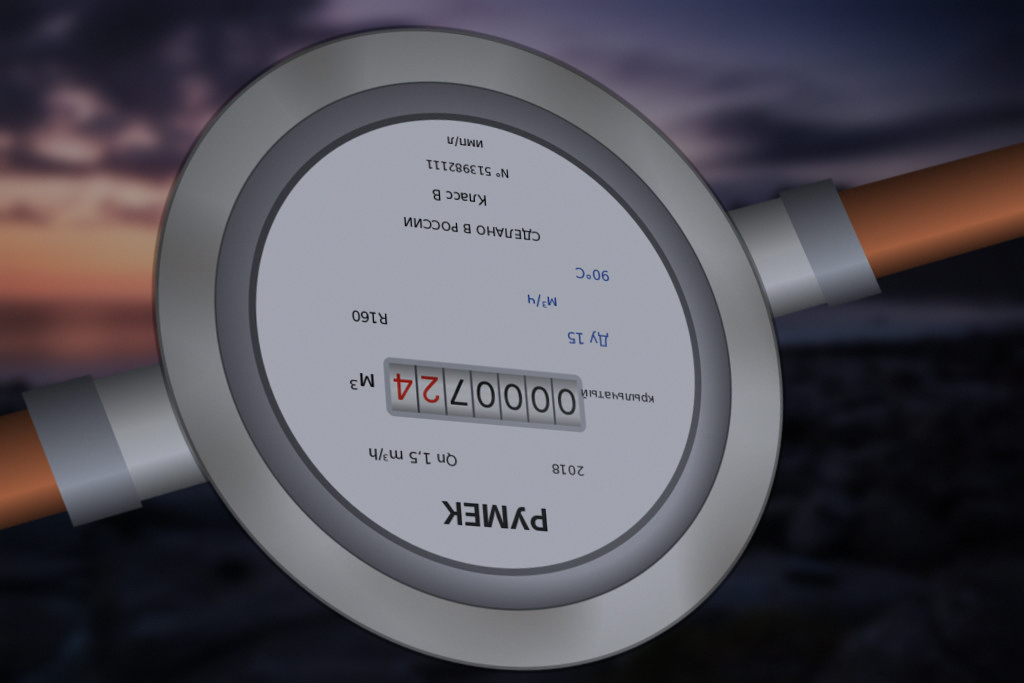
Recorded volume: 7.24
